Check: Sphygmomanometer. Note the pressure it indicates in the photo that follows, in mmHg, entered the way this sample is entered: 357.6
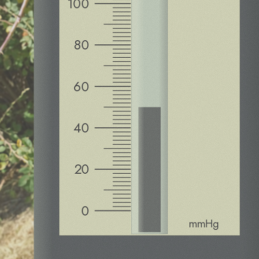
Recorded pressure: 50
